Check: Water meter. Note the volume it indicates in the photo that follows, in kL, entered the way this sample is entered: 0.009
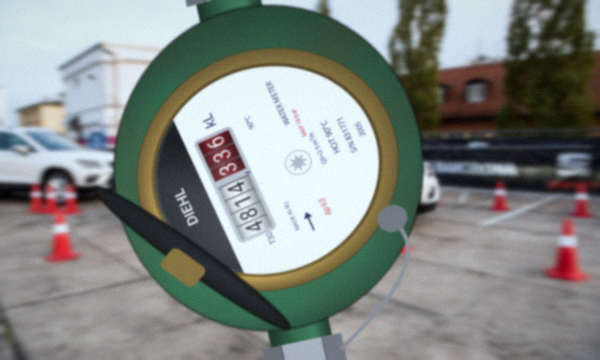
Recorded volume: 4814.336
